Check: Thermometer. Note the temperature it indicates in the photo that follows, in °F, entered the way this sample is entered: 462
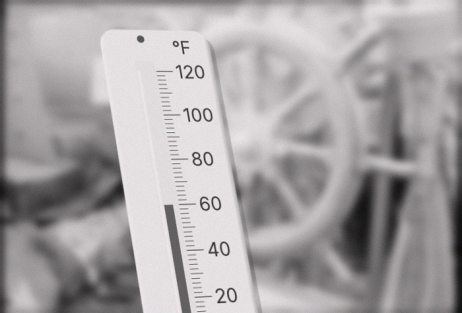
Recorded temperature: 60
